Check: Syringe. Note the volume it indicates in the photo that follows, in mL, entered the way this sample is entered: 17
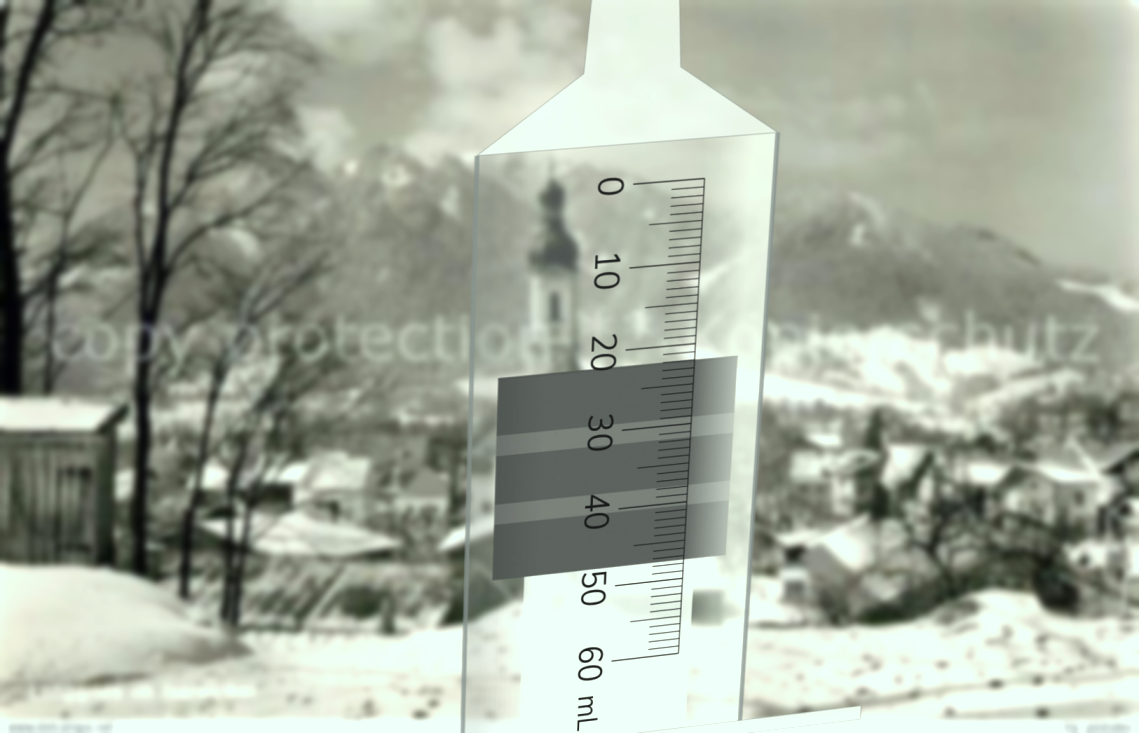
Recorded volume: 22
